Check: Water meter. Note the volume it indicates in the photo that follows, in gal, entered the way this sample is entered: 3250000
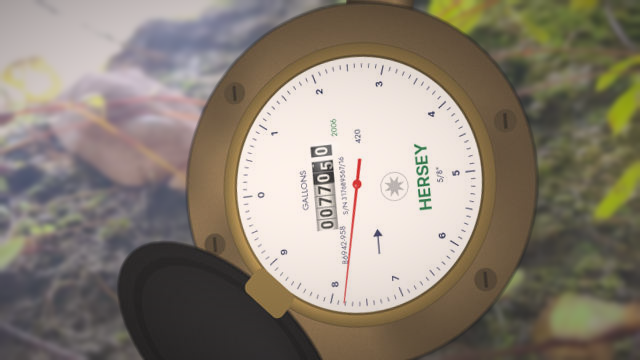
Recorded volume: 77047.8
